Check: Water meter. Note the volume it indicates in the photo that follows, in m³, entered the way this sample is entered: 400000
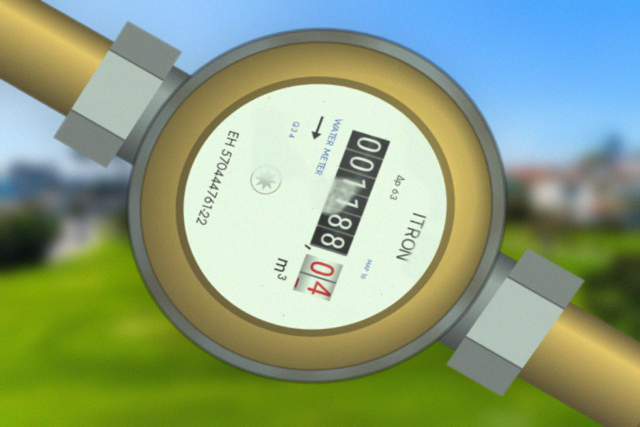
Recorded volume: 1188.04
